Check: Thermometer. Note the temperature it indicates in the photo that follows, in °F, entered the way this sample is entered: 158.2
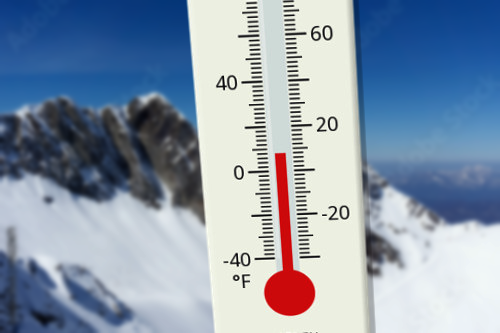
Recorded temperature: 8
